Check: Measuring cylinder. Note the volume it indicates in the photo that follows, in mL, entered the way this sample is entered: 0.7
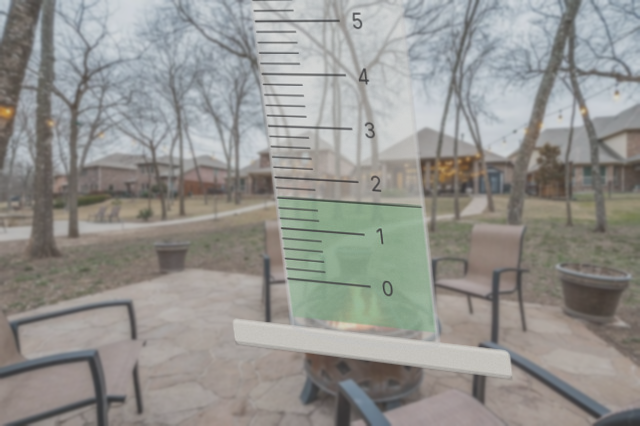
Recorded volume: 1.6
